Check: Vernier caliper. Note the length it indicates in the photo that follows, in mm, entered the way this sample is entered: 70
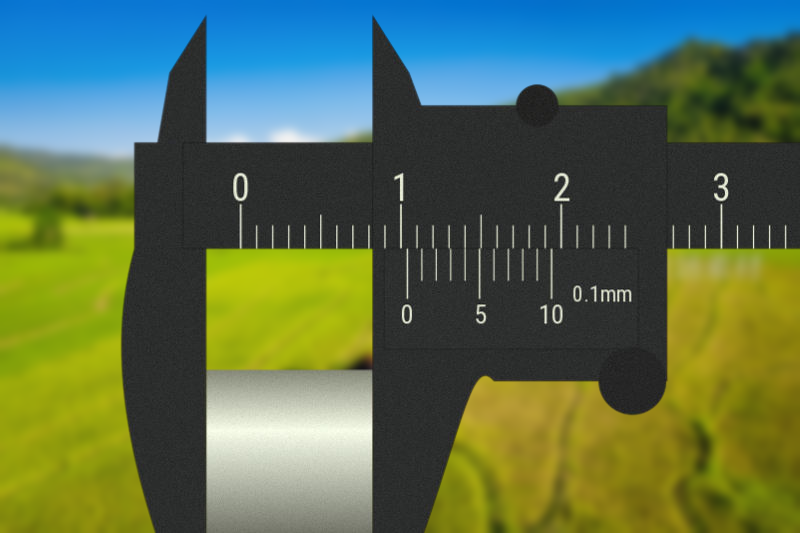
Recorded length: 10.4
